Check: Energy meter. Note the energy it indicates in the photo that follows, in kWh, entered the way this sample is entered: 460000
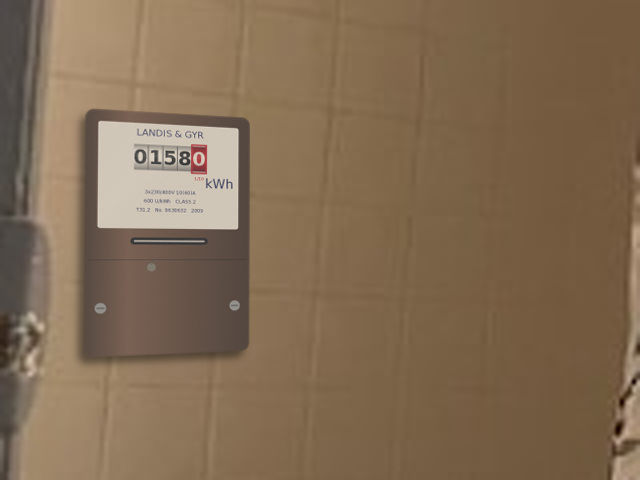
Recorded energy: 158.0
